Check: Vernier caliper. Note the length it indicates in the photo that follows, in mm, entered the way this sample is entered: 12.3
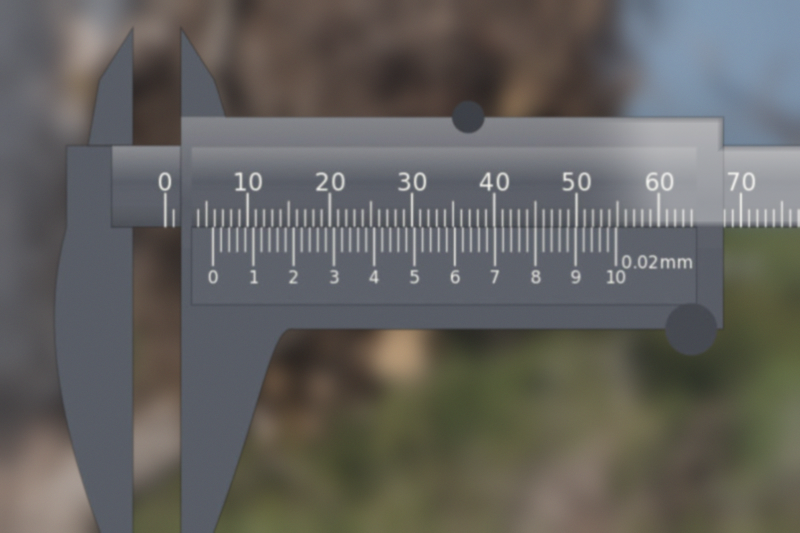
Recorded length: 5.8
